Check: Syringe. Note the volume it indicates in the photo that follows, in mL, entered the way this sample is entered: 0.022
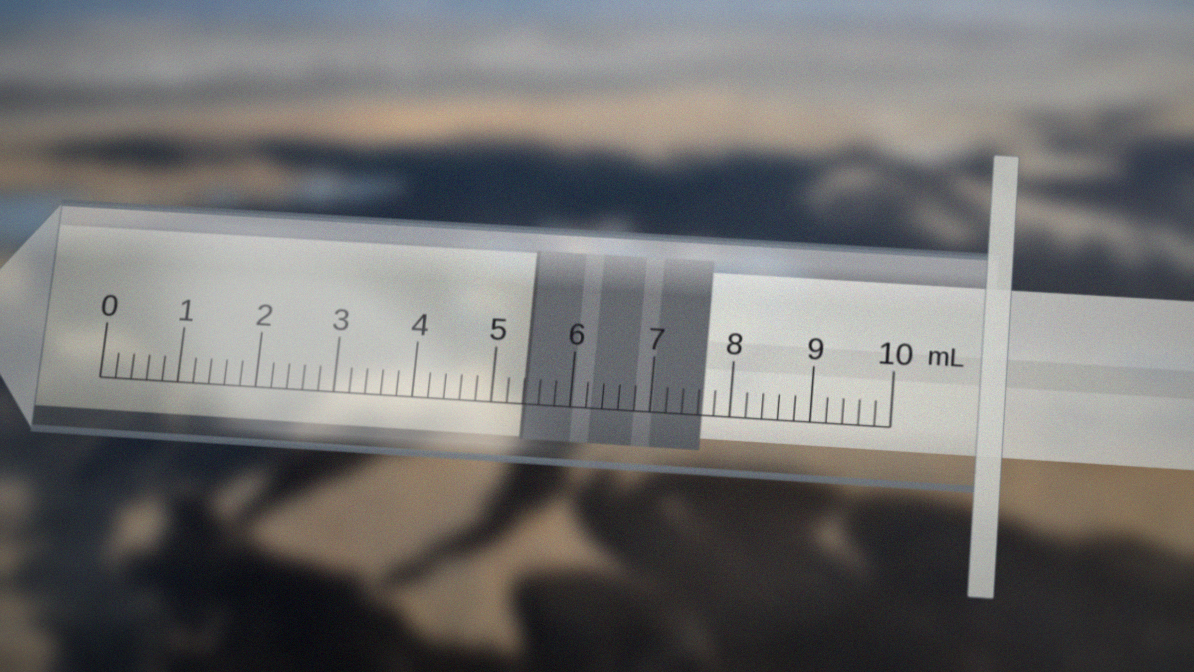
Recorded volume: 5.4
